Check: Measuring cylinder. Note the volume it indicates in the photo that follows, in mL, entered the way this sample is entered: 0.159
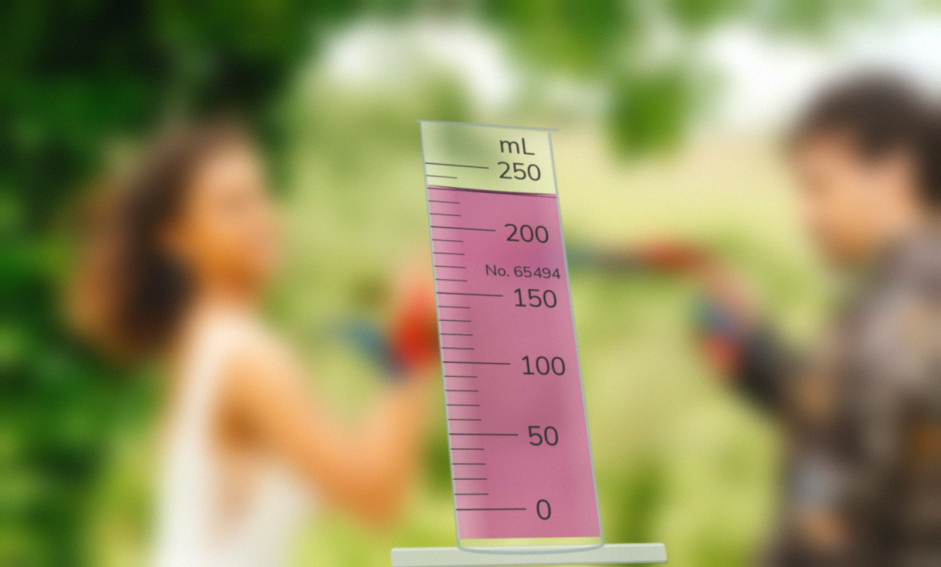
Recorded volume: 230
